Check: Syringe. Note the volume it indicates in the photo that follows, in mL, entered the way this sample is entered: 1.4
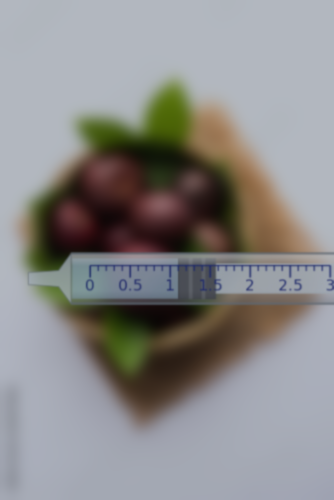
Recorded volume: 1.1
